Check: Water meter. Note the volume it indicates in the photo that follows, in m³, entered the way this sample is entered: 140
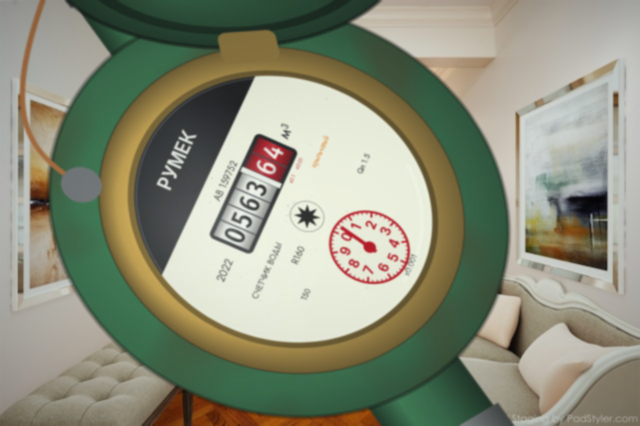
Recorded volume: 563.640
